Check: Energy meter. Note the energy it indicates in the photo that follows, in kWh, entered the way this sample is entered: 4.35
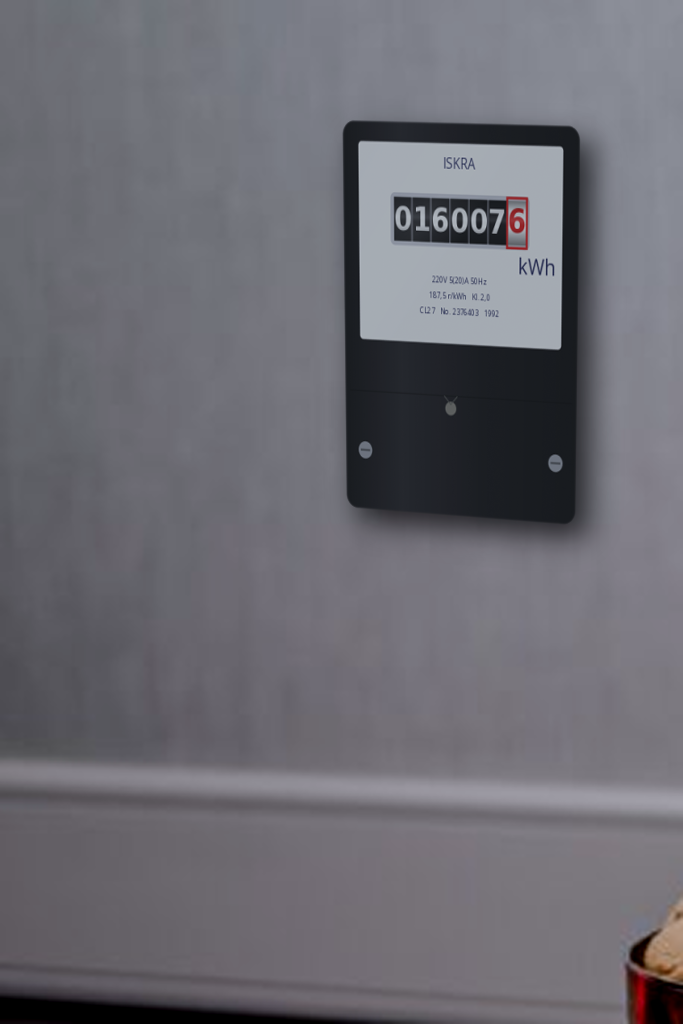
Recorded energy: 16007.6
